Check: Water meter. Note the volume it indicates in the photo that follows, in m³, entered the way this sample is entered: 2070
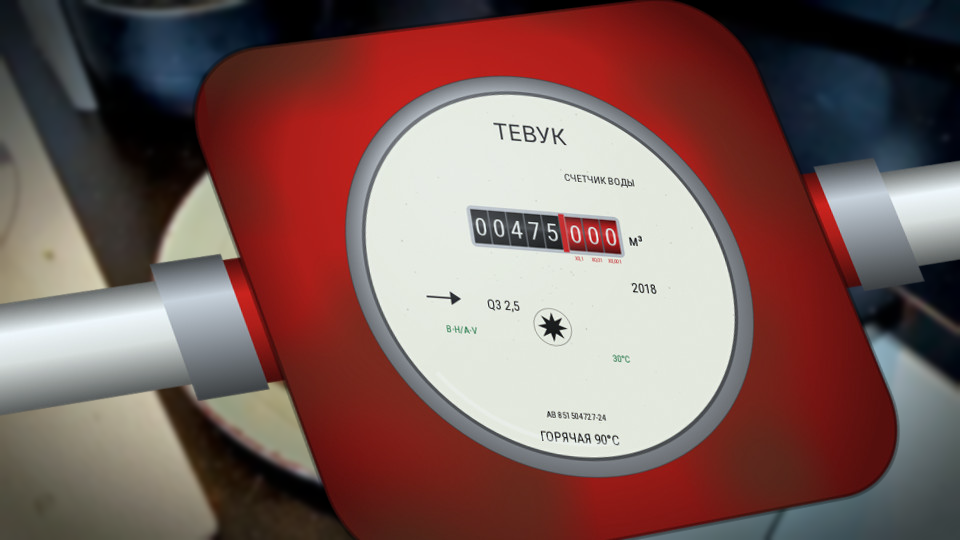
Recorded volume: 475.000
